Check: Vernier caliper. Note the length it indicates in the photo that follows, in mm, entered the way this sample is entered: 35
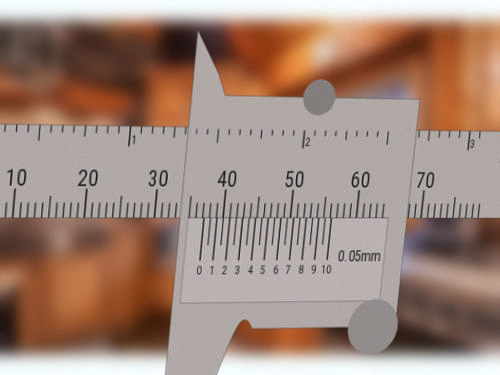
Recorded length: 37.2
